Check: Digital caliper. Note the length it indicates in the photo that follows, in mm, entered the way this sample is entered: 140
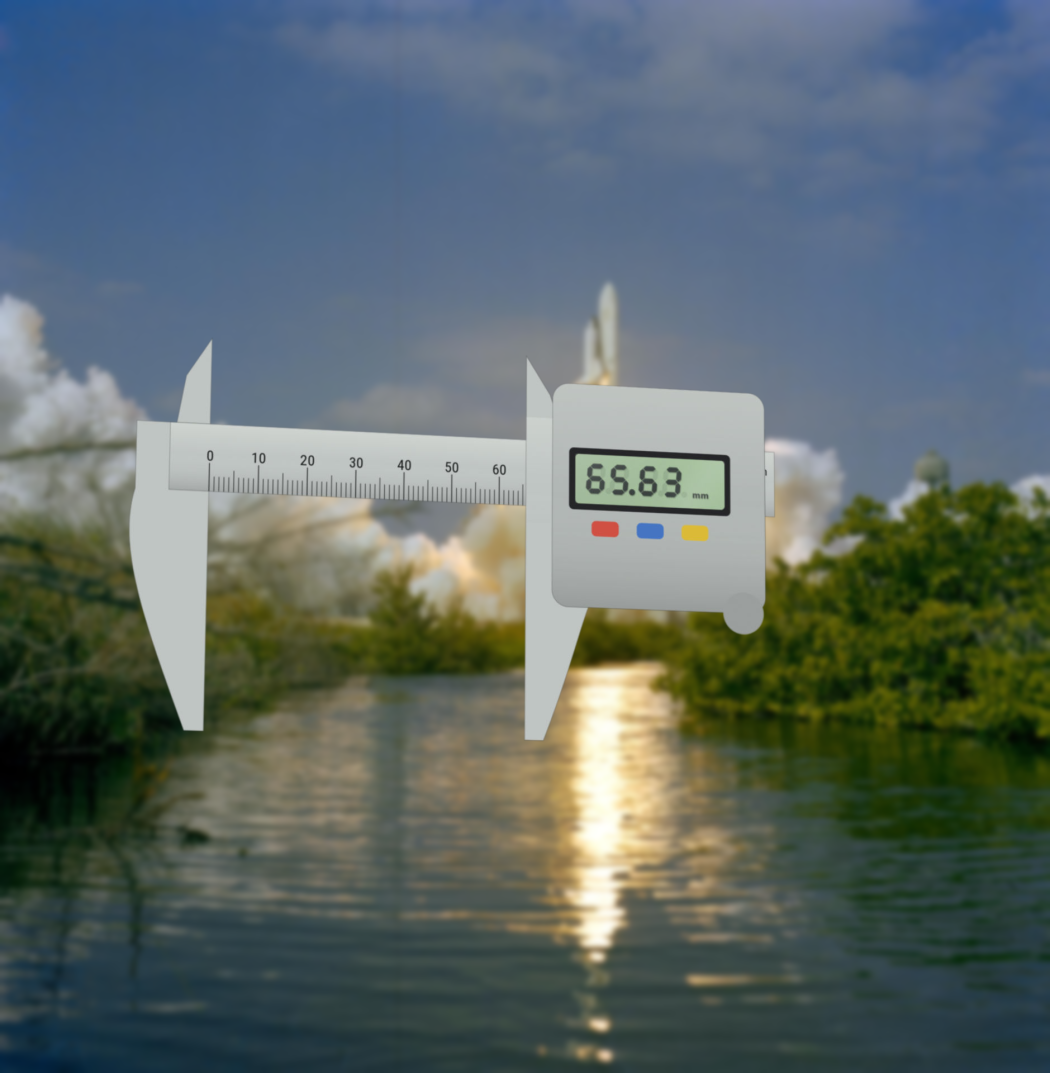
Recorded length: 65.63
